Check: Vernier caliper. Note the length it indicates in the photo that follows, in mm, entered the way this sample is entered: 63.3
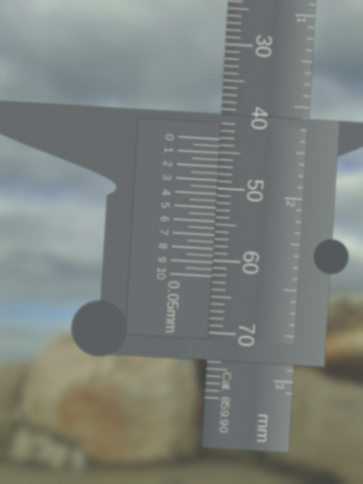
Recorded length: 43.2
